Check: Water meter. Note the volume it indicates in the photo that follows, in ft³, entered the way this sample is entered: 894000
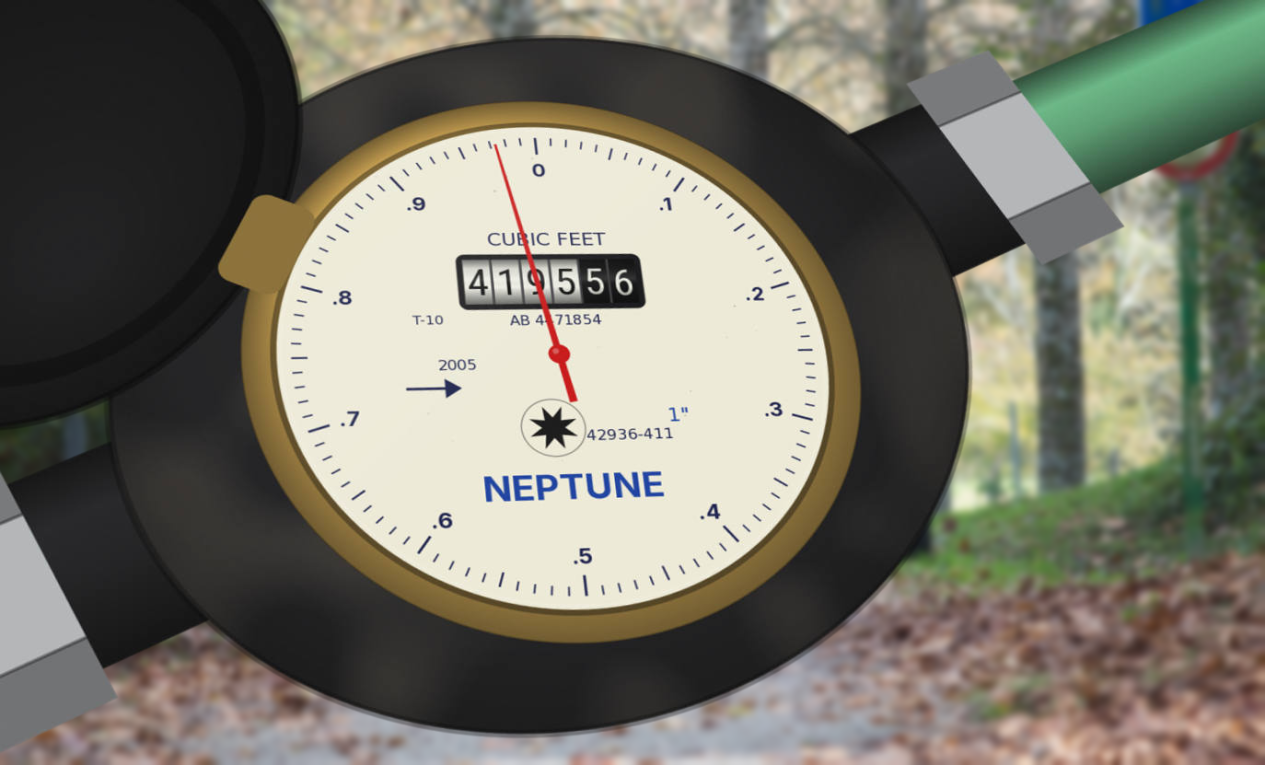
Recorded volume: 419555.97
